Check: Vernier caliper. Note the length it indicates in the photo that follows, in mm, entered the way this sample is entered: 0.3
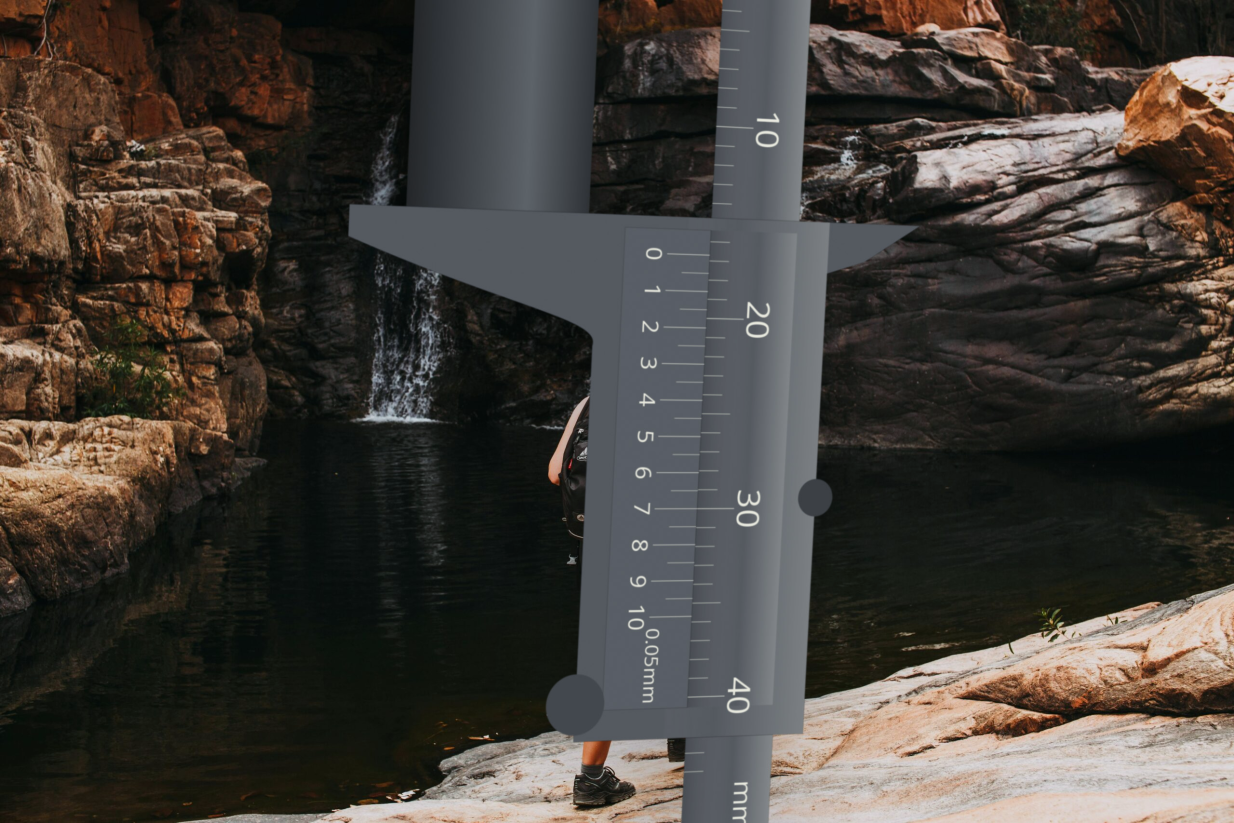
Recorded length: 16.7
